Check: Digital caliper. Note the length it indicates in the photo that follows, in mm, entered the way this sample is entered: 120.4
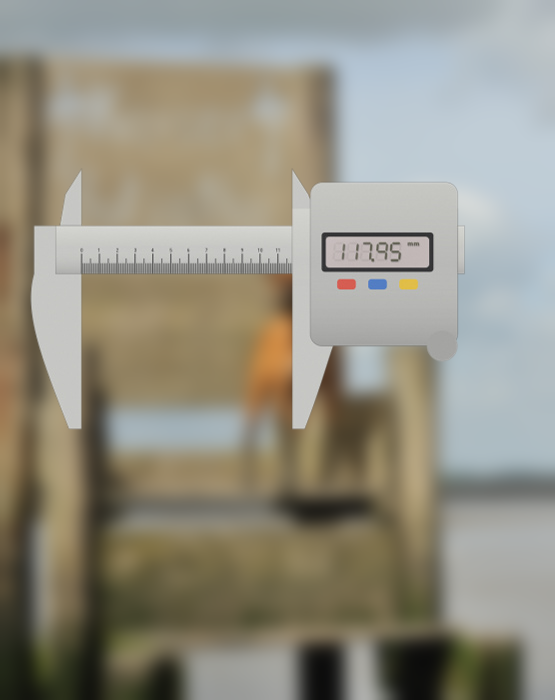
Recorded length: 117.95
